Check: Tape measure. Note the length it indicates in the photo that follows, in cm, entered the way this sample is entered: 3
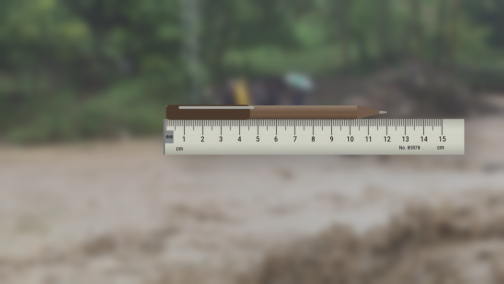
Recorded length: 12
